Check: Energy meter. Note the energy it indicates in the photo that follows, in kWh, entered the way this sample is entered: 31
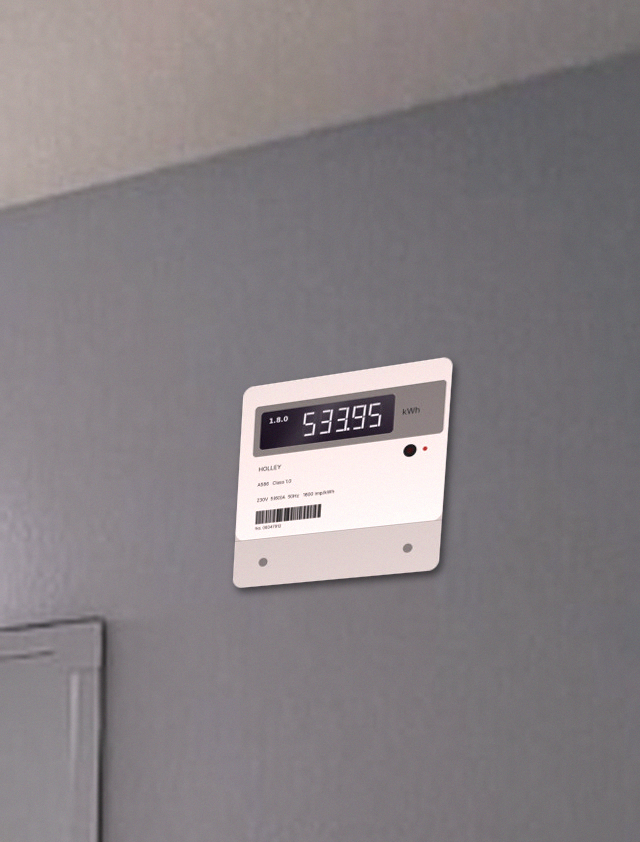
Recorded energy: 533.95
